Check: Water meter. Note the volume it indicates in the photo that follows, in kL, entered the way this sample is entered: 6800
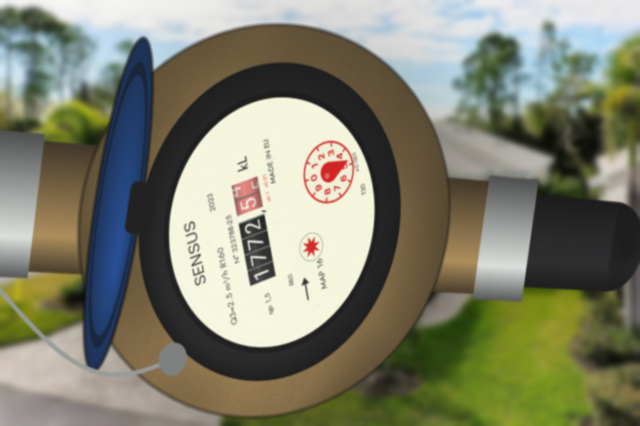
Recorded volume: 1772.544
